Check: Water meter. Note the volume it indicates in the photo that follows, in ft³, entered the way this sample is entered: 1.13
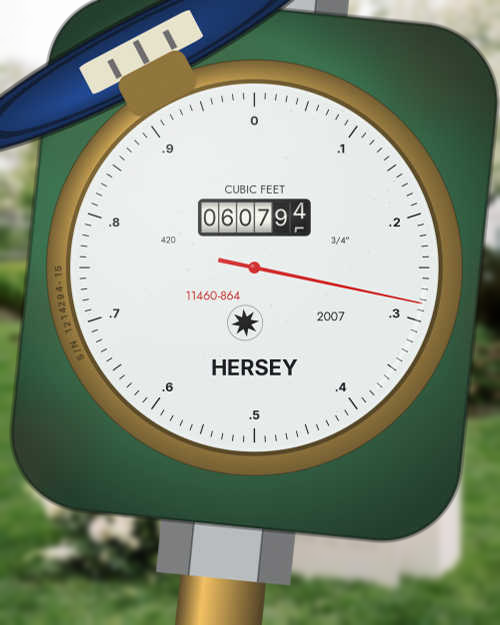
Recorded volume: 60794.28
